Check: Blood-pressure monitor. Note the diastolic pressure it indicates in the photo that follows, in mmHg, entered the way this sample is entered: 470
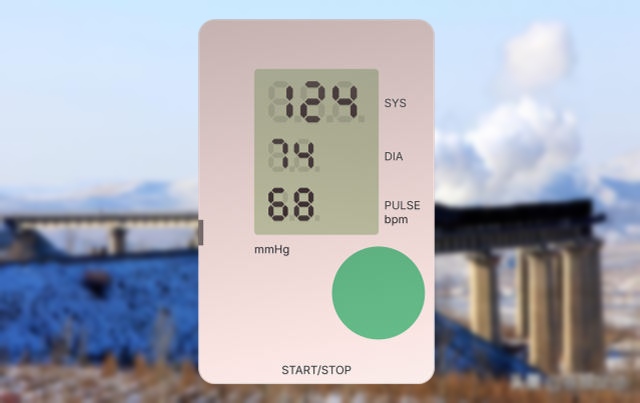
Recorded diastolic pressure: 74
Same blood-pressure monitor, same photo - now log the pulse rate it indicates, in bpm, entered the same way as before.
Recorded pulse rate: 68
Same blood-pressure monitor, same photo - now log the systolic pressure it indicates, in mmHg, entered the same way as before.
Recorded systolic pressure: 124
